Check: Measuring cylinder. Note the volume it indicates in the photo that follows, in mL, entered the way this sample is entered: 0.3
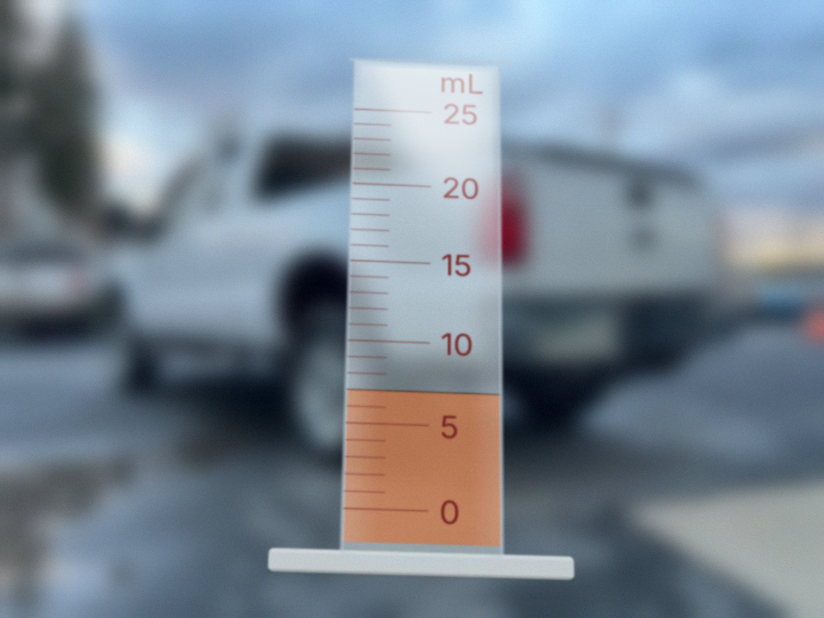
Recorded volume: 7
